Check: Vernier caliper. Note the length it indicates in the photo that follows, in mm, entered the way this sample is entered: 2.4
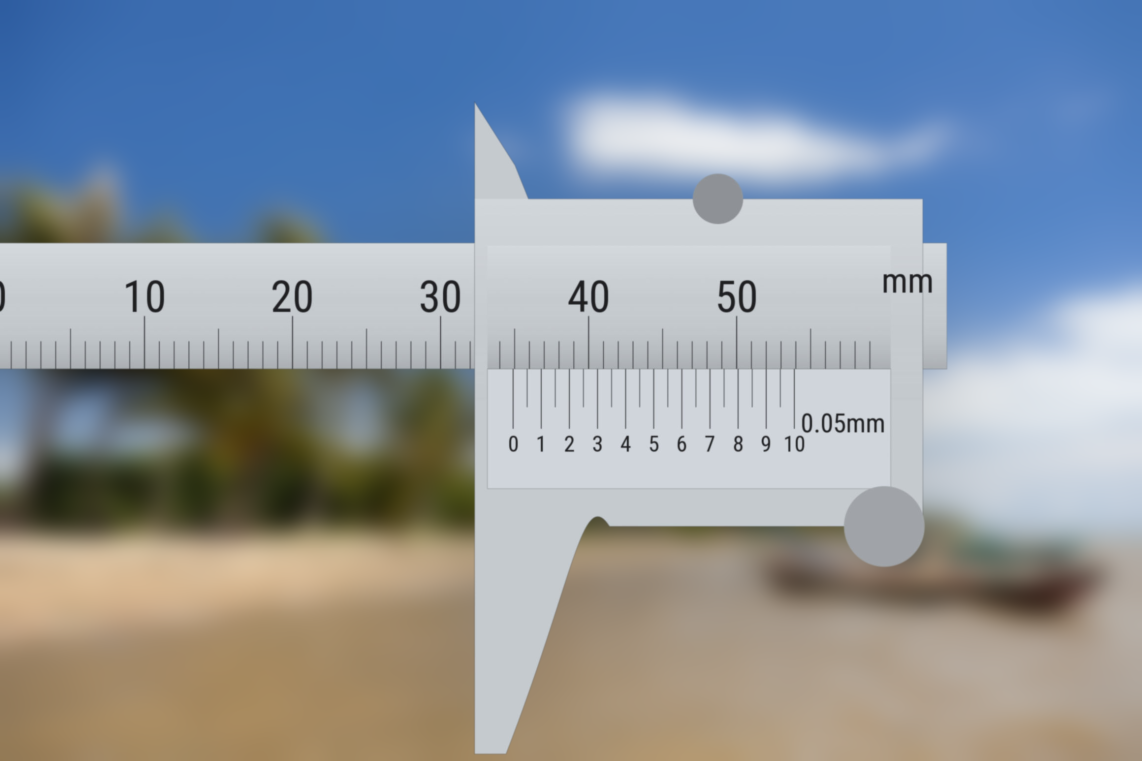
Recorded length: 34.9
